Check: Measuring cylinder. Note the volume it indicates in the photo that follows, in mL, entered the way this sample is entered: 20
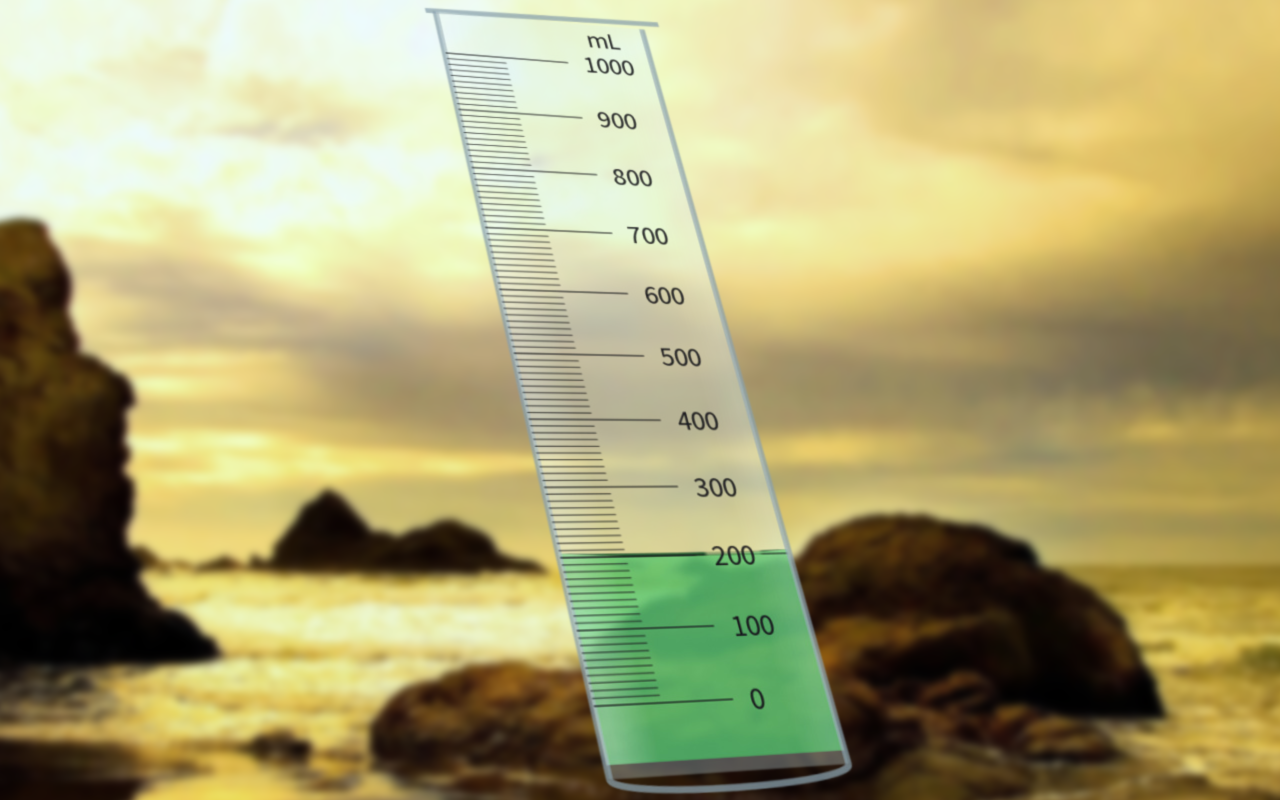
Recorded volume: 200
